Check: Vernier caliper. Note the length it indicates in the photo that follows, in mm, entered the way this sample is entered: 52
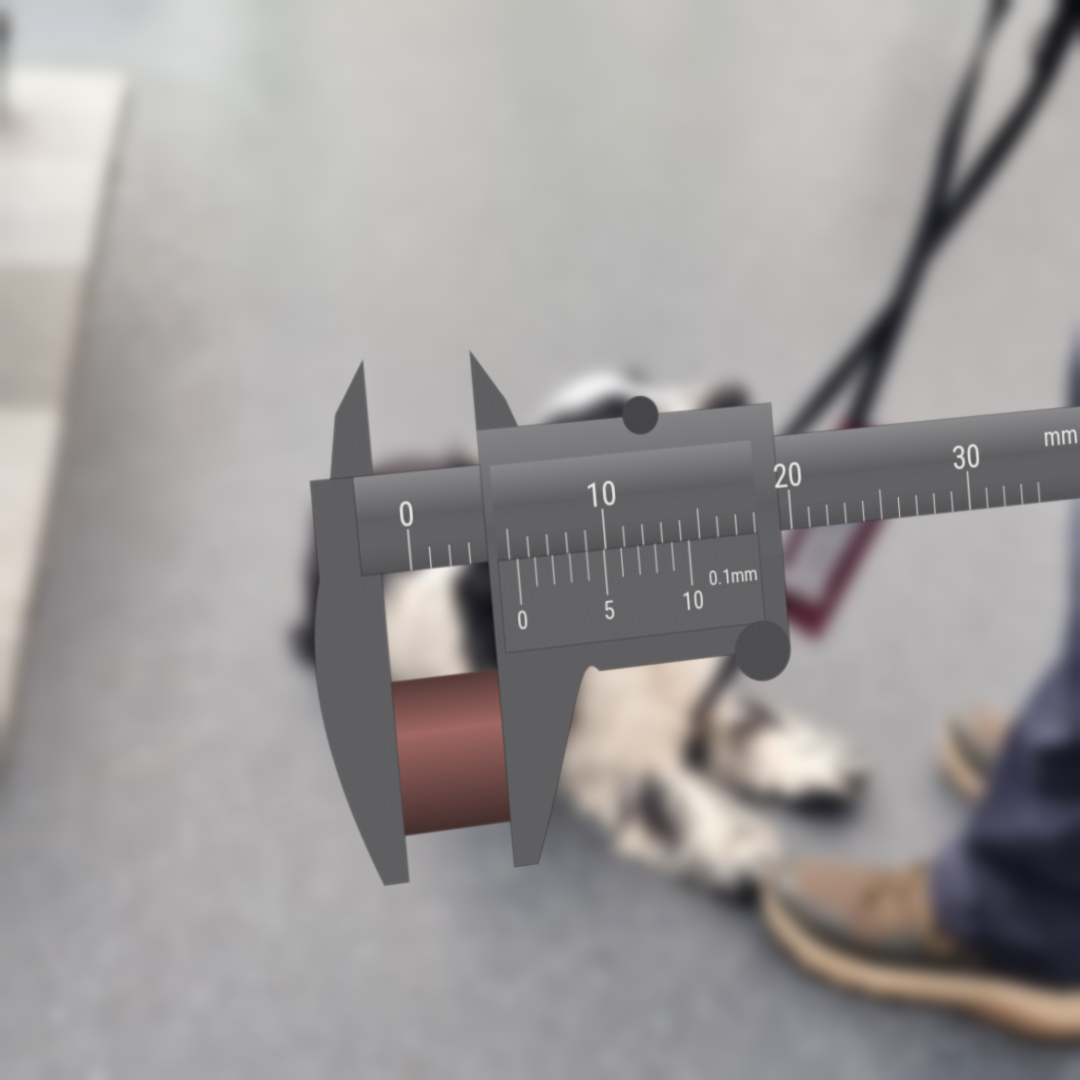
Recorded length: 5.4
